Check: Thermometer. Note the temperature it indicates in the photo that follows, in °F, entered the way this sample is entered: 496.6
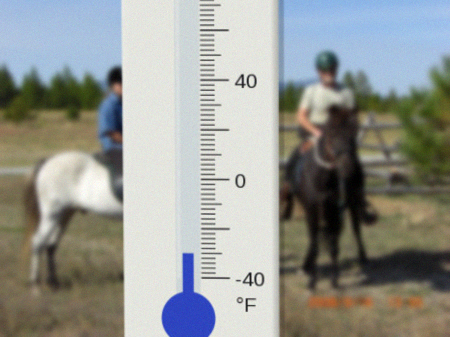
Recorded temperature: -30
